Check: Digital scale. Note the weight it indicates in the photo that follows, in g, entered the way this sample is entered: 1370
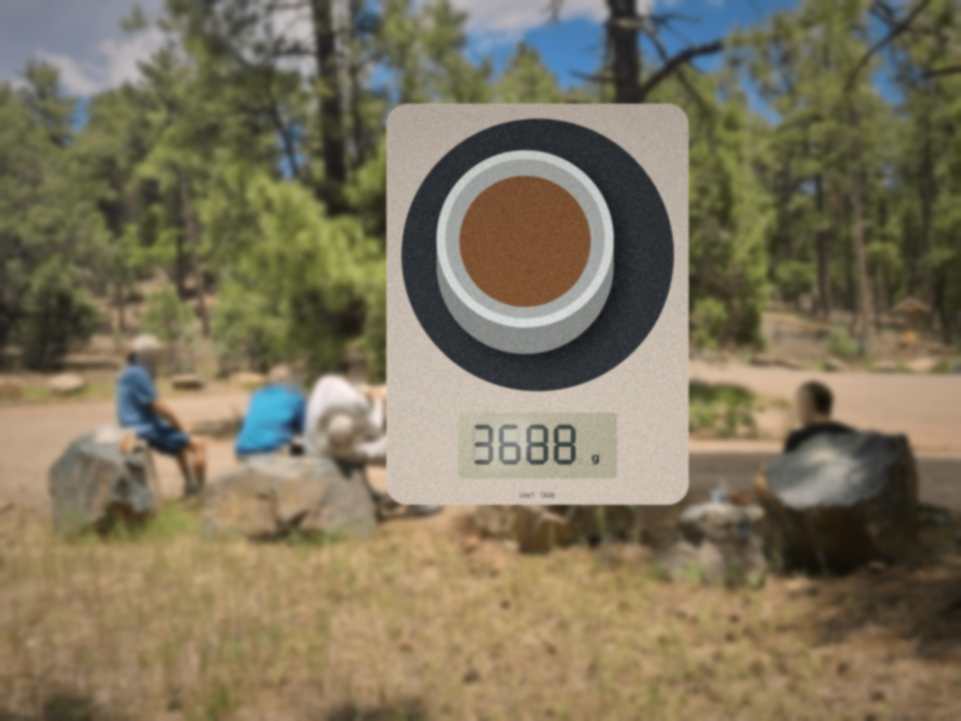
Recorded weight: 3688
